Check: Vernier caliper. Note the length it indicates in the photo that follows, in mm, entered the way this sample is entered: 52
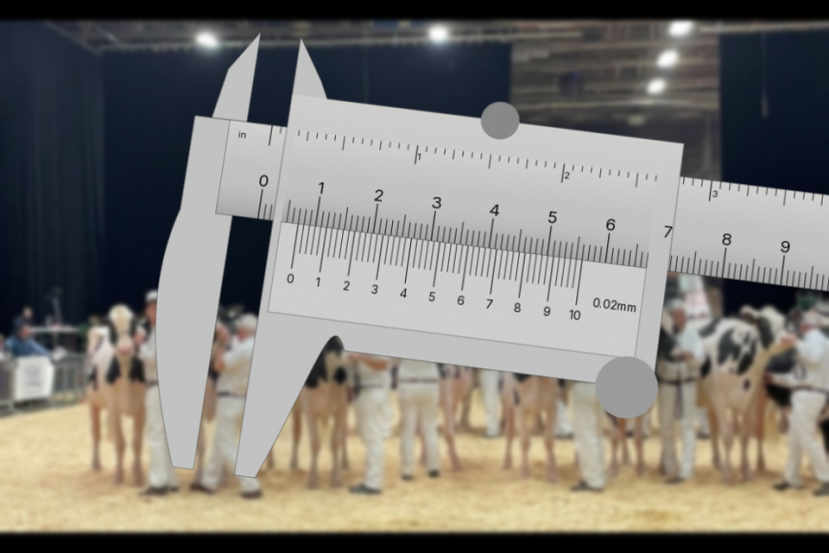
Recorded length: 7.0
